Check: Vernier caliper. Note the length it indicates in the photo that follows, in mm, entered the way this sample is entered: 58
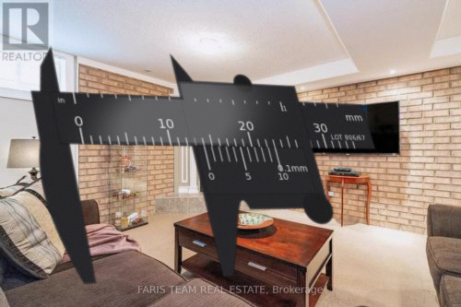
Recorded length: 14.0
